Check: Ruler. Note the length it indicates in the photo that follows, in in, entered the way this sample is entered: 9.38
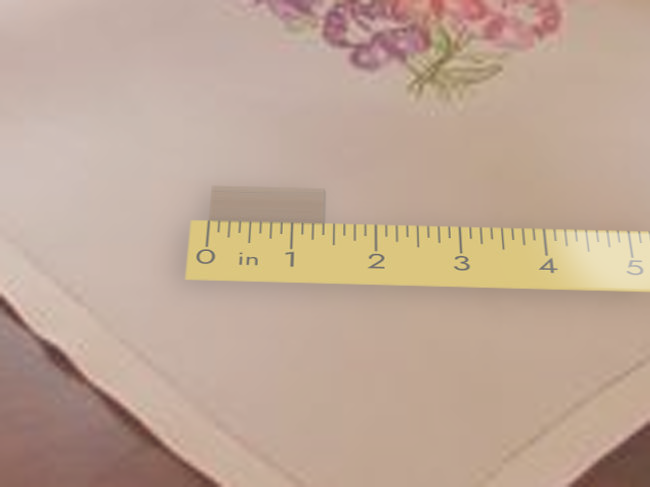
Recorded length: 1.375
